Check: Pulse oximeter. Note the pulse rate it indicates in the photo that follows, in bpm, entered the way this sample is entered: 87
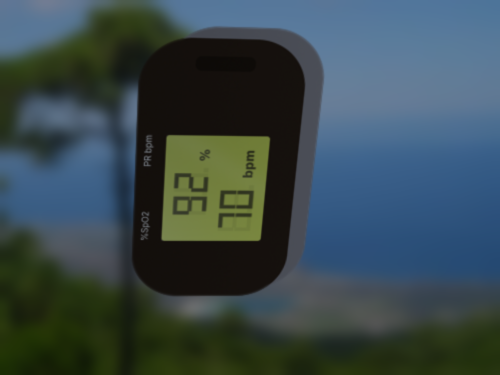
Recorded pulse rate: 70
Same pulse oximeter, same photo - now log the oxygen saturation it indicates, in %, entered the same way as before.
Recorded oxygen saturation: 92
